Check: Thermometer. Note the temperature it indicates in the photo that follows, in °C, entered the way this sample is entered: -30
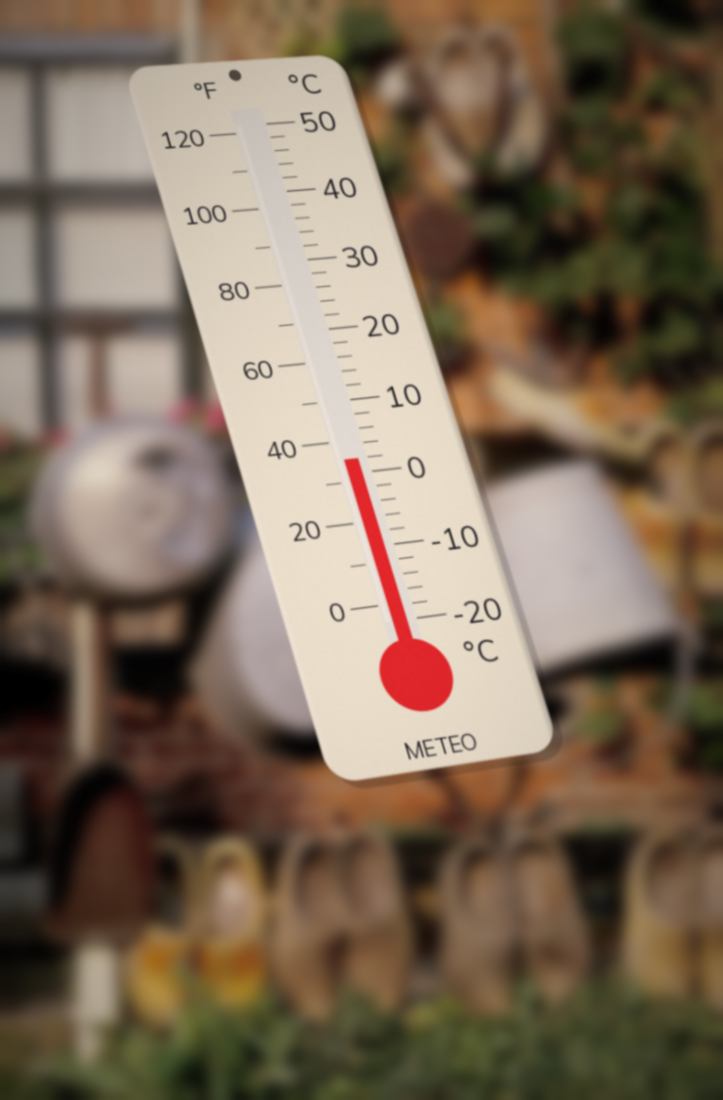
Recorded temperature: 2
